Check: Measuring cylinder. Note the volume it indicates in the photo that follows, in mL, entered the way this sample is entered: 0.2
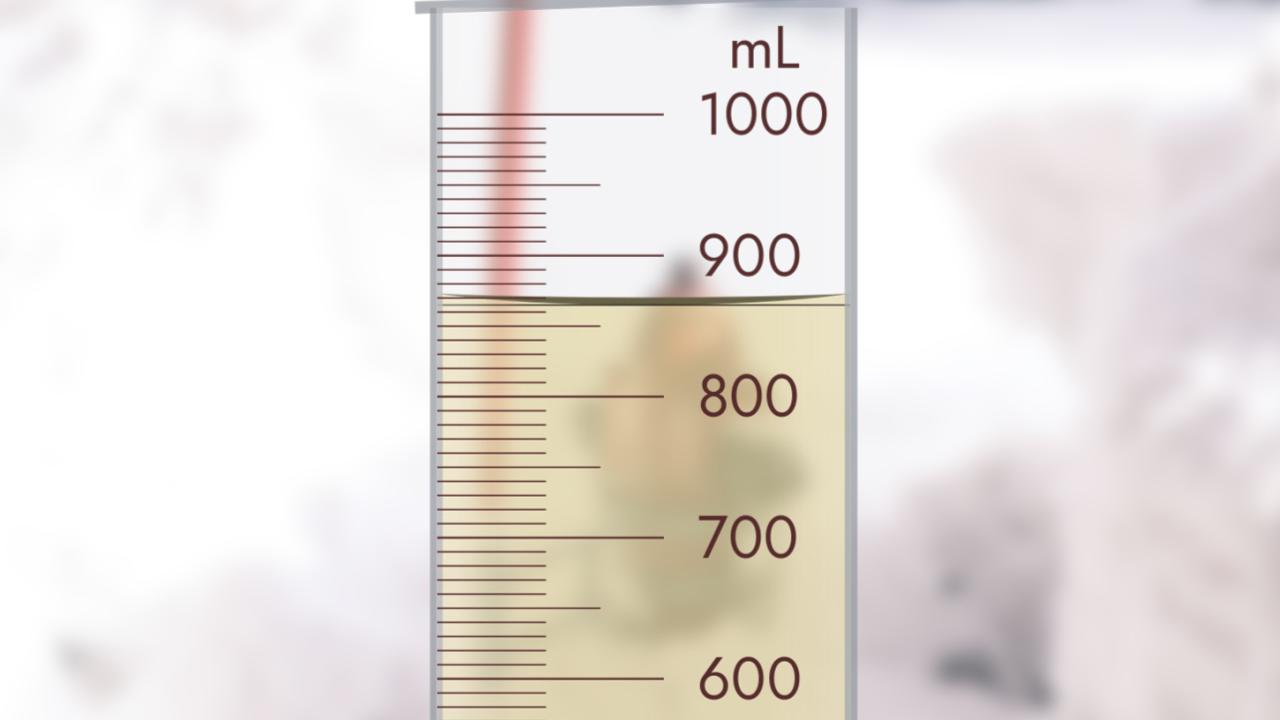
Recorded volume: 865
